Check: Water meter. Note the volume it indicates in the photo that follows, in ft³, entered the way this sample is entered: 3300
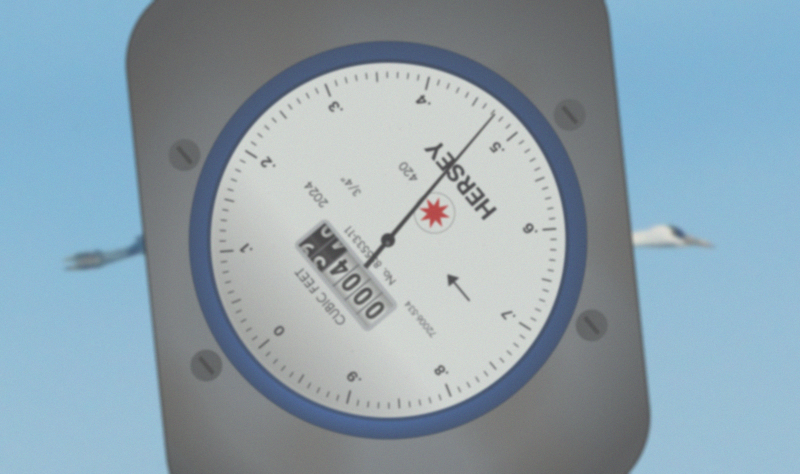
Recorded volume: 439.47
